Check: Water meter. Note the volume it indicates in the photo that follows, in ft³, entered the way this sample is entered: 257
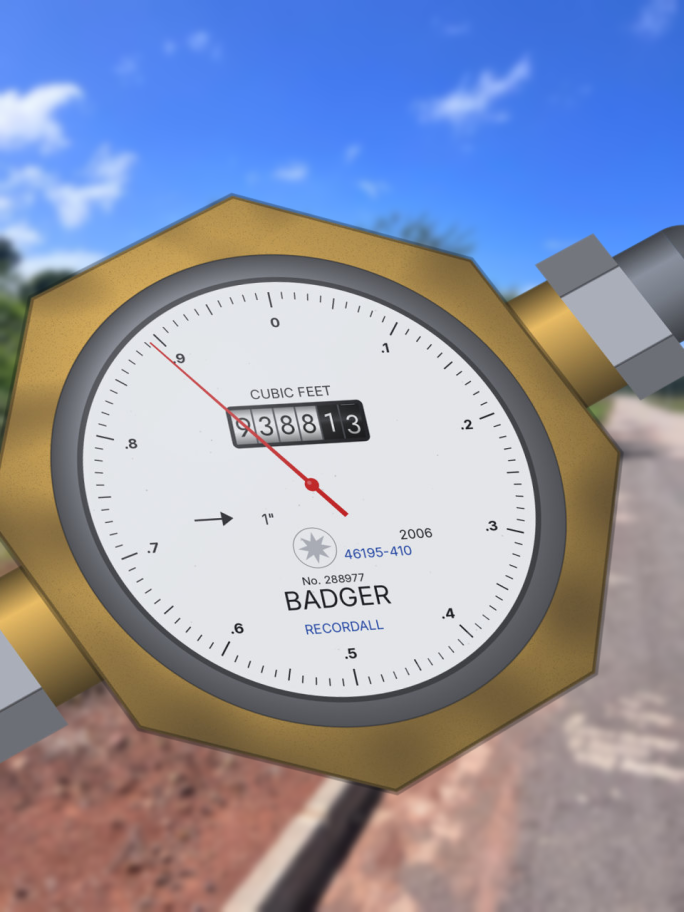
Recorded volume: 938812.89
